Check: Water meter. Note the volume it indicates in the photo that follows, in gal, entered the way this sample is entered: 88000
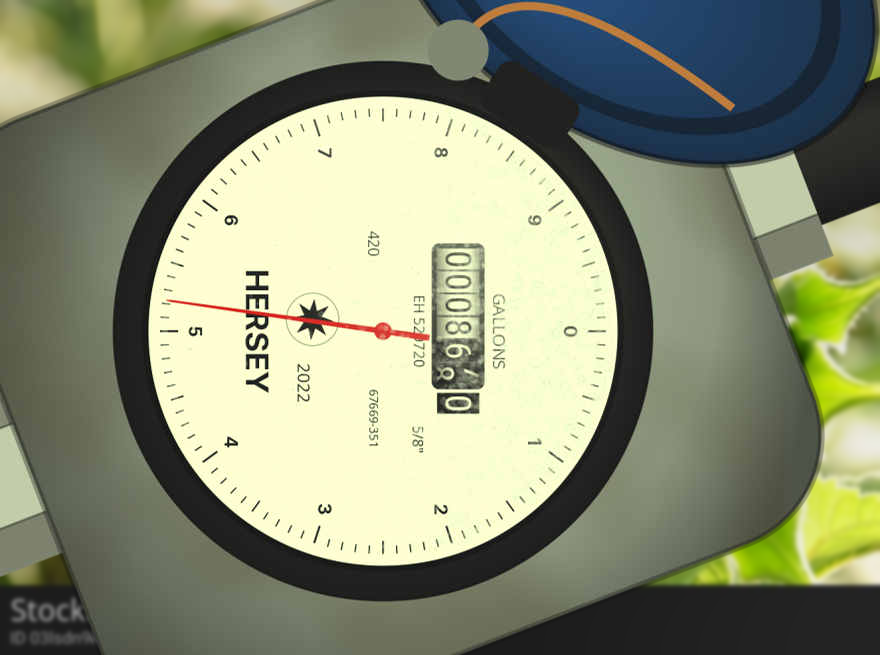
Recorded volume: 8675.2
